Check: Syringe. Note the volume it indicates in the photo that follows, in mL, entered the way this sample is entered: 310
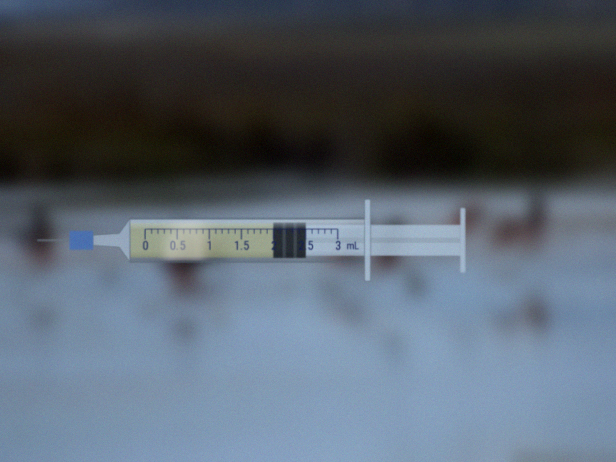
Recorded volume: 2
